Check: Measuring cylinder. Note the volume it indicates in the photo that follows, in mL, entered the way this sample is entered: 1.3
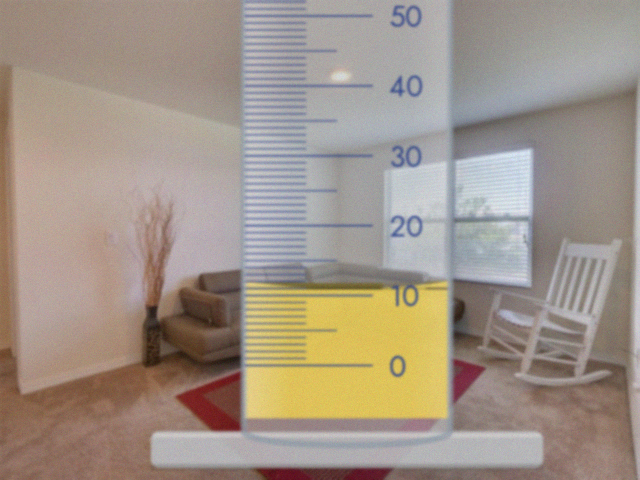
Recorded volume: 11
